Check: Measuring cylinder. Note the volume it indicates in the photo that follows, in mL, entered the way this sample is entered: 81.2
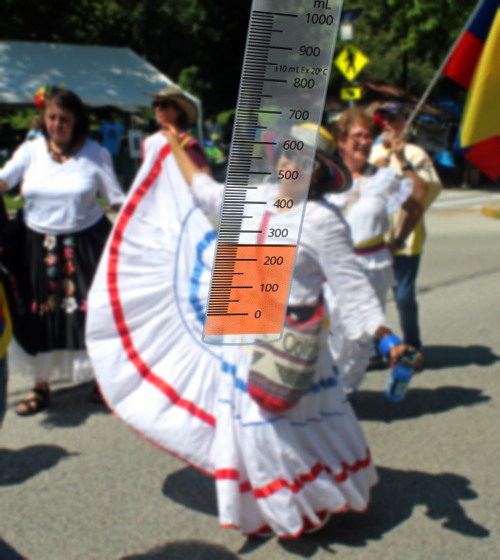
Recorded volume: 250
